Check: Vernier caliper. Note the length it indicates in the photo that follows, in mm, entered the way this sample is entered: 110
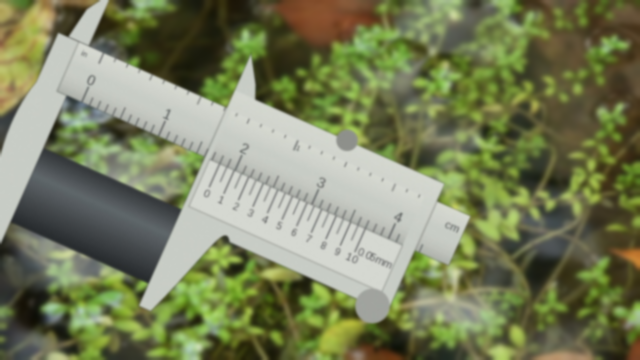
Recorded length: 18.0
